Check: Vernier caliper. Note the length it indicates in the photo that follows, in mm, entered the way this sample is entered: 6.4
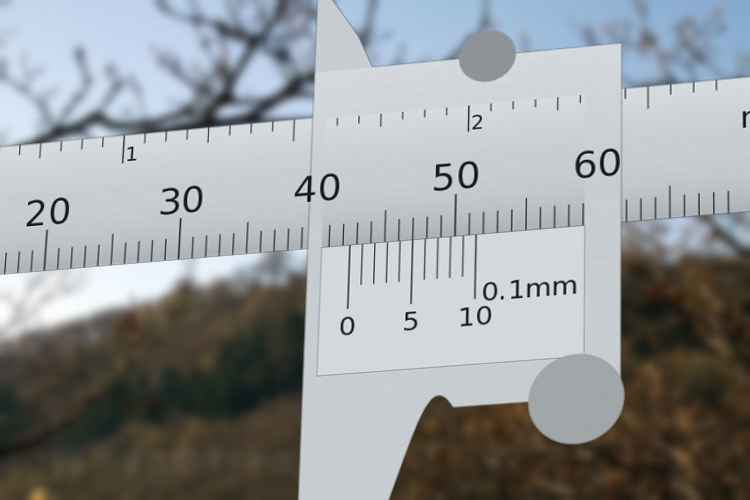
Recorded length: 42.5
